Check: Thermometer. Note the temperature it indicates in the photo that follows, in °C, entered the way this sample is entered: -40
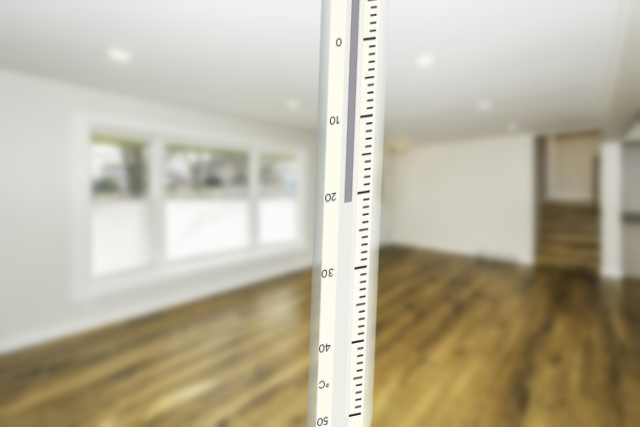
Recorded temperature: 21
